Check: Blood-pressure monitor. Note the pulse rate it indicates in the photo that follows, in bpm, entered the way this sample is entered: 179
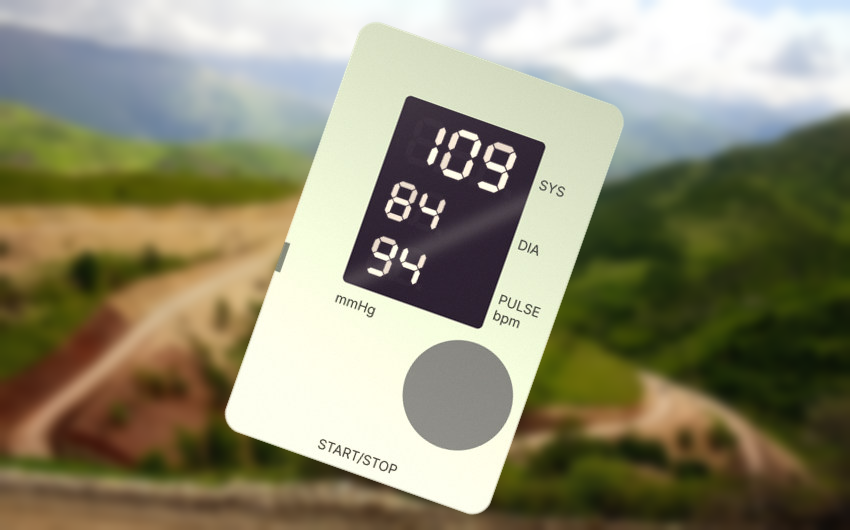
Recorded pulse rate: 94
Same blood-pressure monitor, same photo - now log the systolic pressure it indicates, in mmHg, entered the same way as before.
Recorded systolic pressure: 109
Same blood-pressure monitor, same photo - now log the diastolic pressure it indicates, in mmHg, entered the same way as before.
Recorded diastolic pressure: 84
